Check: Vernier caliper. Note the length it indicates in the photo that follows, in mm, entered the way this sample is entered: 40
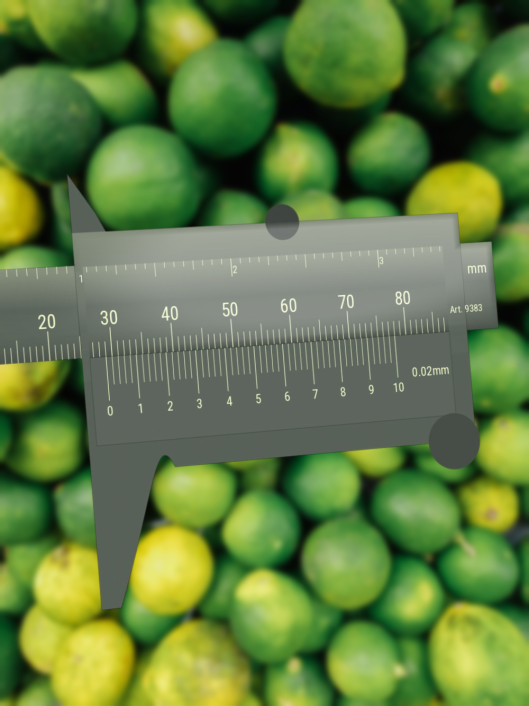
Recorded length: 29.0
